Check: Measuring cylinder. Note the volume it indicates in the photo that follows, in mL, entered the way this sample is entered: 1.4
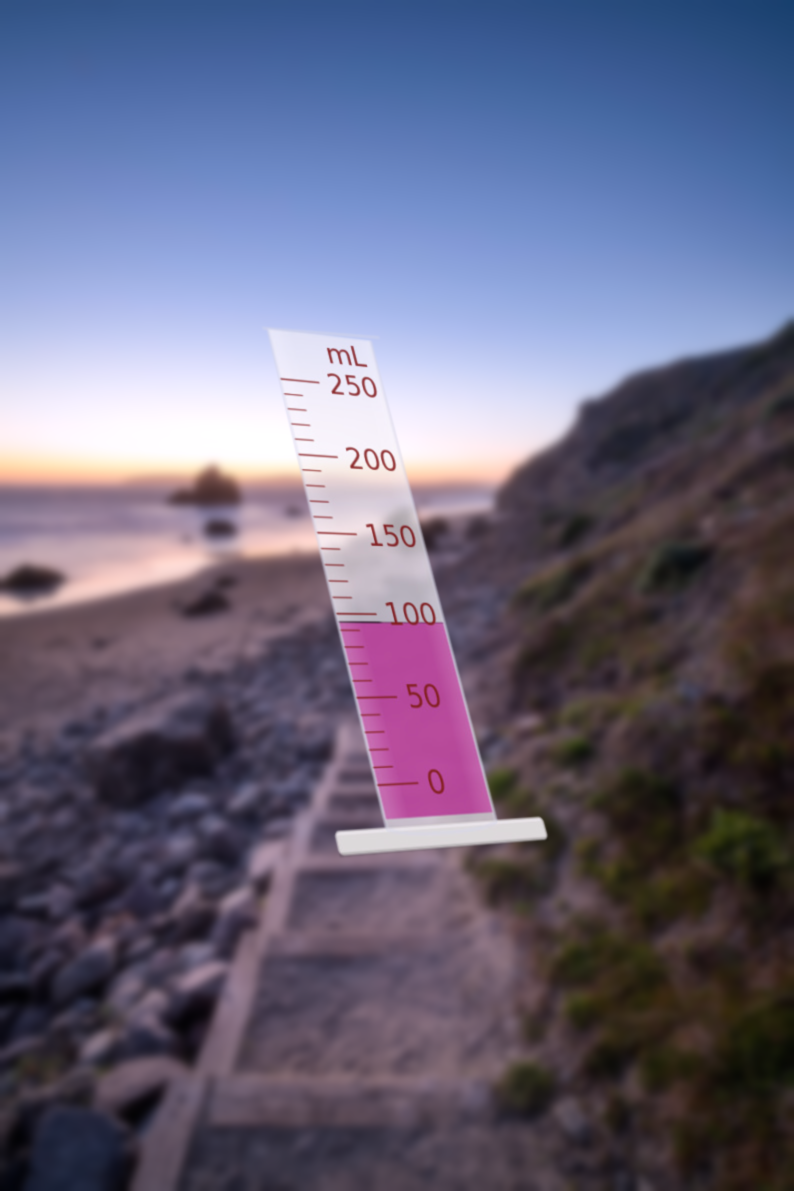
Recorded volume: 95
